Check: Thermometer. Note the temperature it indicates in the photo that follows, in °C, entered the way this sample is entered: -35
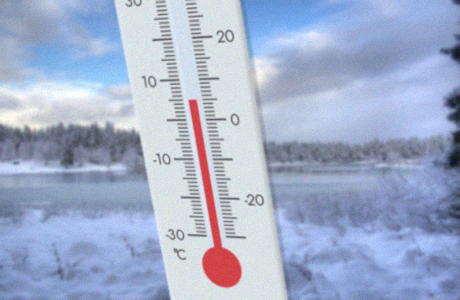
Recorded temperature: 5
